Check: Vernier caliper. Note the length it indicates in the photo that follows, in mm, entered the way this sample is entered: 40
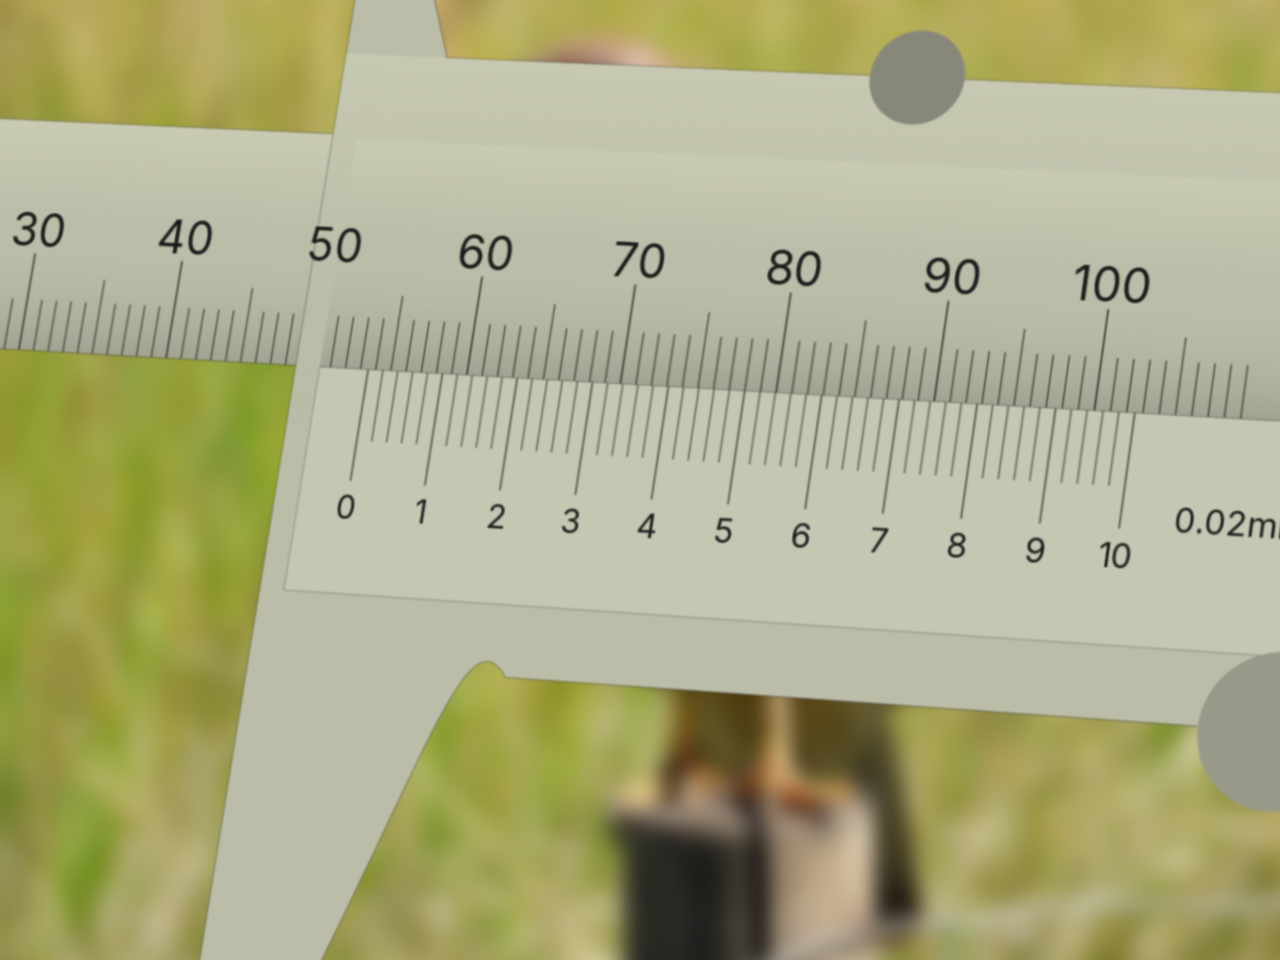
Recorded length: 53.5
